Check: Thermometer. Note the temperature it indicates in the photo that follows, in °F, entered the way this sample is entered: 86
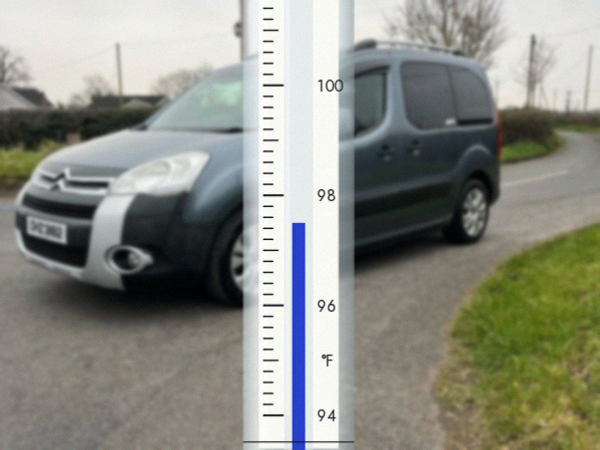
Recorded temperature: 97.5
